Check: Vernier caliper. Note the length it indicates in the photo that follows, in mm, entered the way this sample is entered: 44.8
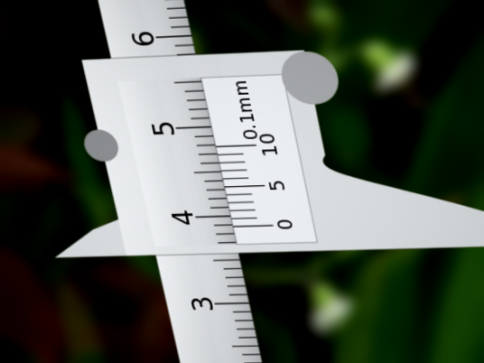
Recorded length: 38.8
